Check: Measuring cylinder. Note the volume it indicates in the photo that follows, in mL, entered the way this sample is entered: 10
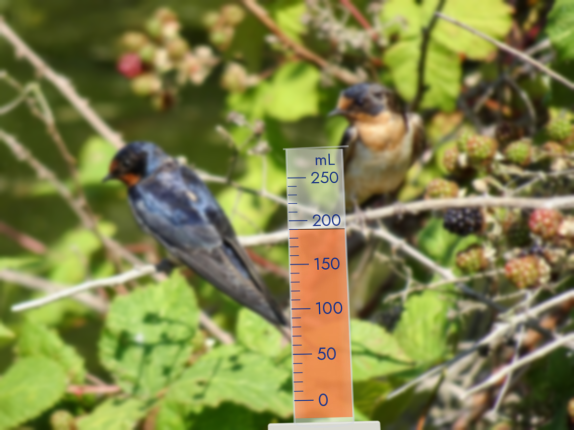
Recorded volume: 190
